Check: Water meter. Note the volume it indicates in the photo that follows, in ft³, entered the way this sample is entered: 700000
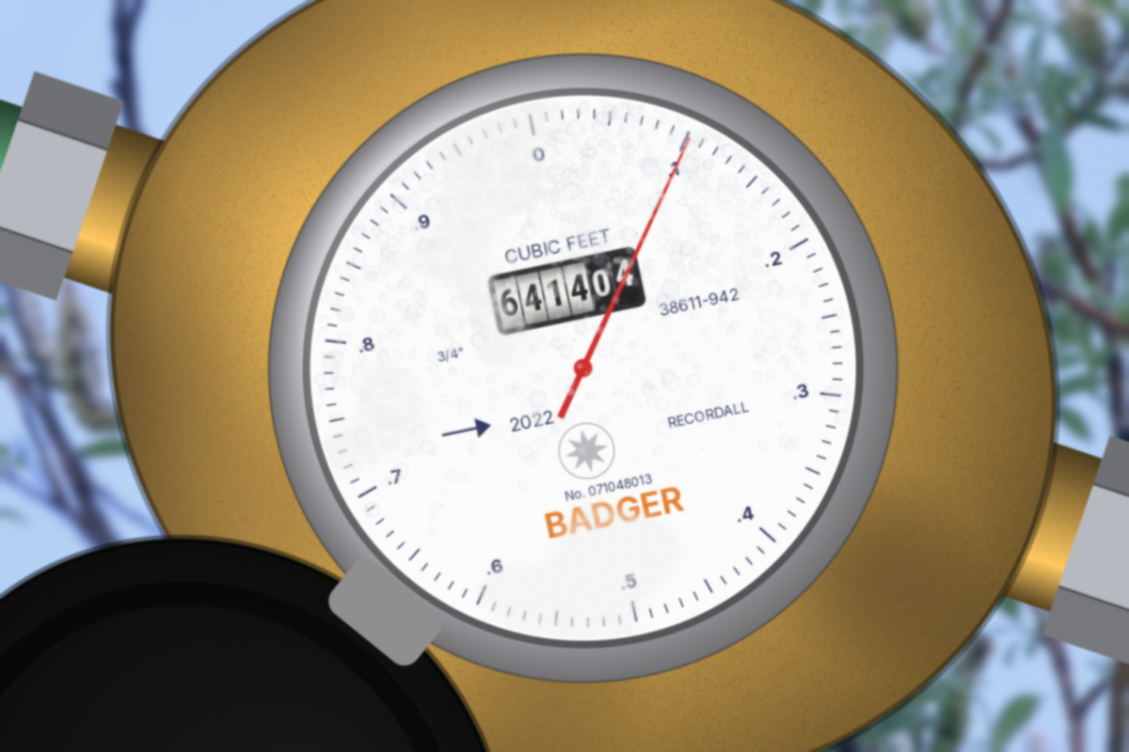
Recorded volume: 641404.10
